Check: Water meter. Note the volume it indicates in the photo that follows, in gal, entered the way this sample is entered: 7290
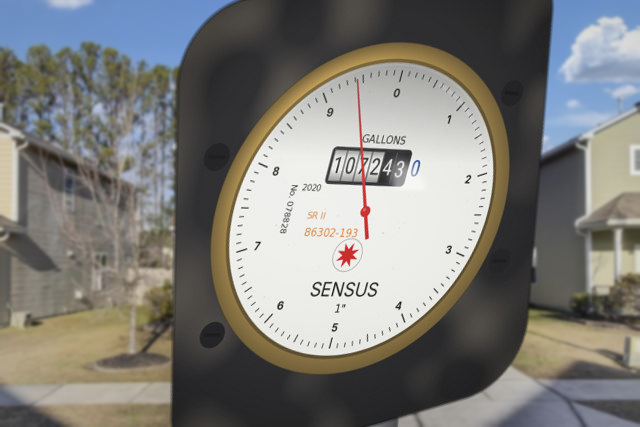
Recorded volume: 1072429.4
